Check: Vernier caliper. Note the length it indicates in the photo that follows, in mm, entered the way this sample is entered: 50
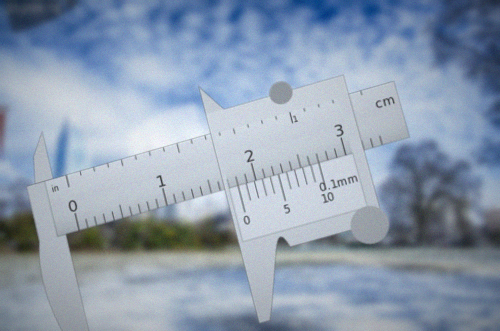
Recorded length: 18.0
